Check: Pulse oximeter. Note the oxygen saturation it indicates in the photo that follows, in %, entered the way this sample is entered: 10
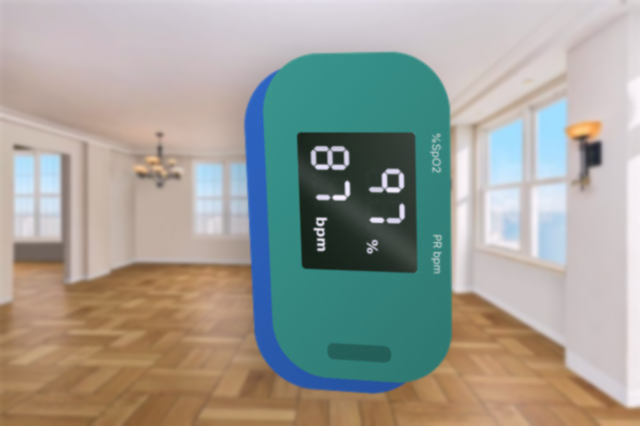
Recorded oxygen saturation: 97
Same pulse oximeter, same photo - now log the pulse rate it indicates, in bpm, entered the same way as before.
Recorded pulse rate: 87
